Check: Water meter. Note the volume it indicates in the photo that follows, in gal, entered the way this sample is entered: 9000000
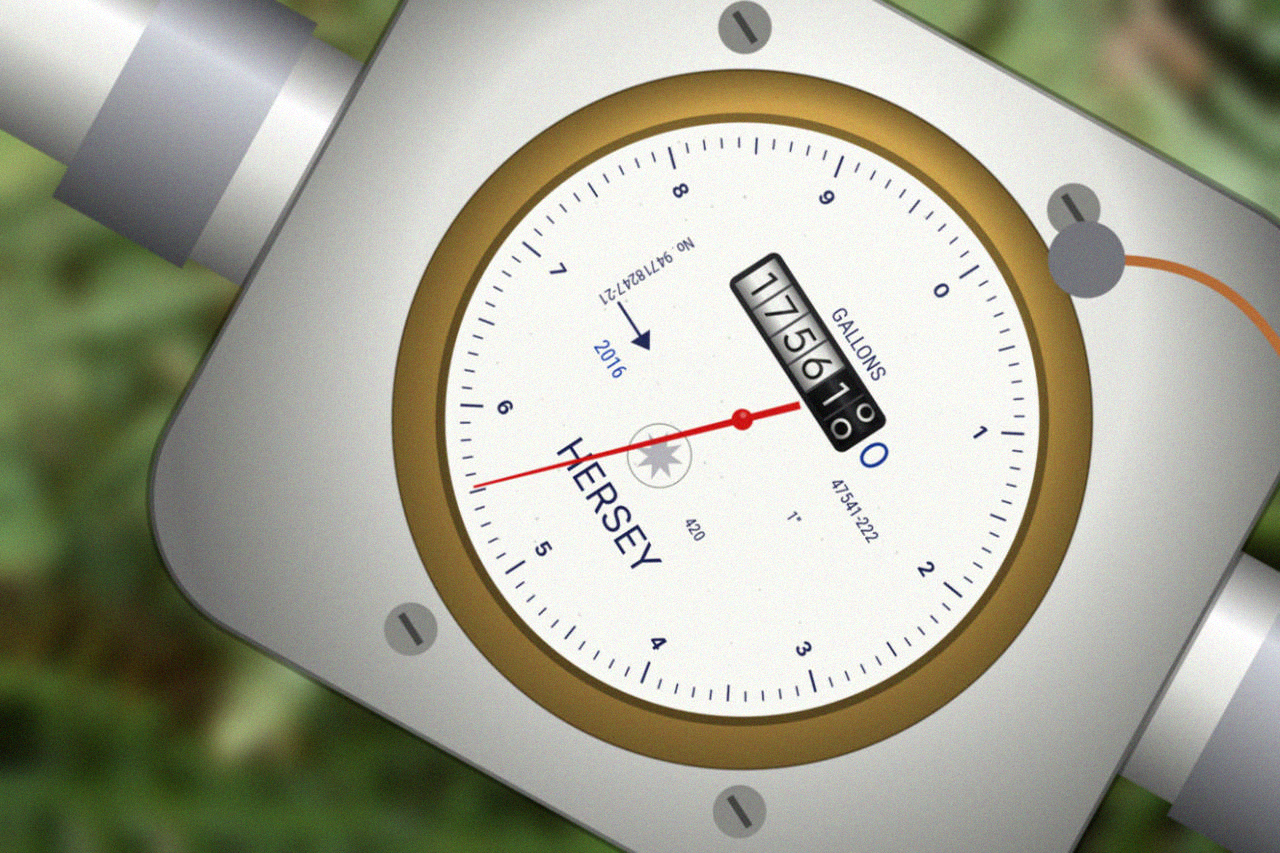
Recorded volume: 1756185.5
